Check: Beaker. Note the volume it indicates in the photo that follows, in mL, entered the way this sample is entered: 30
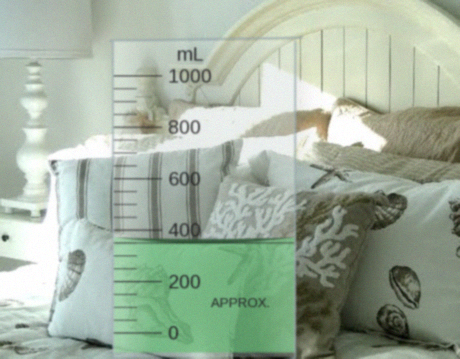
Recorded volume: 350
